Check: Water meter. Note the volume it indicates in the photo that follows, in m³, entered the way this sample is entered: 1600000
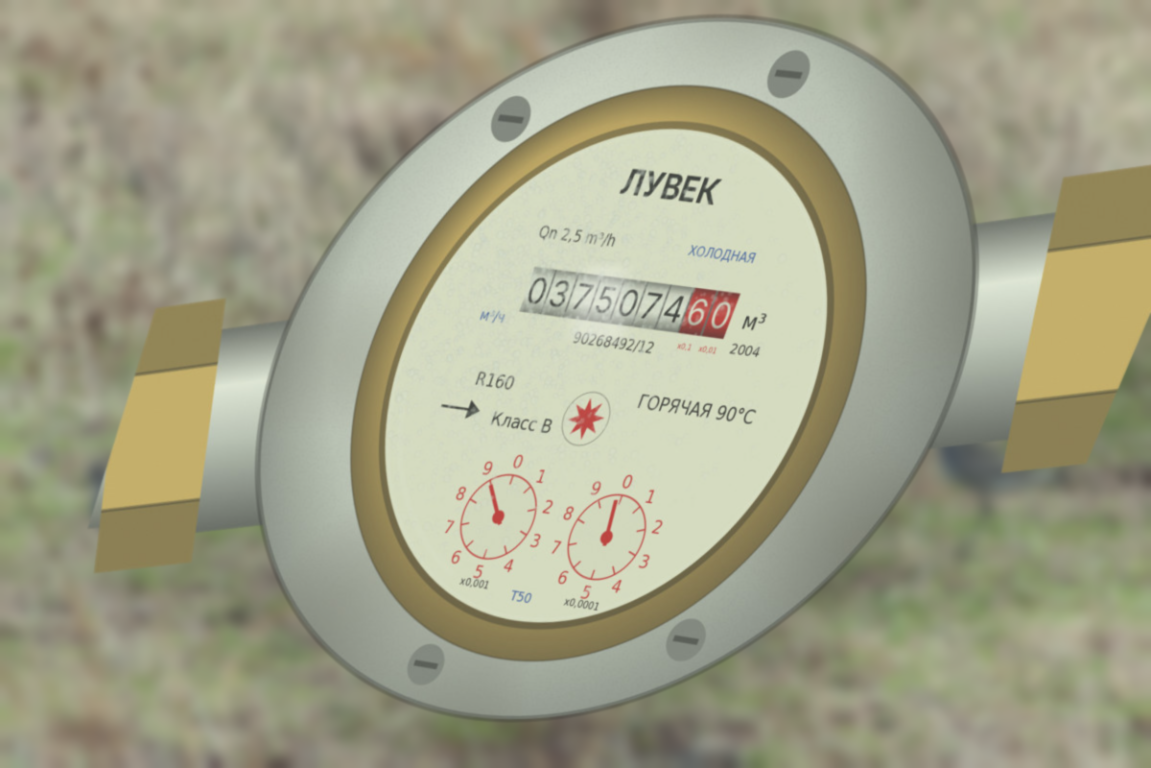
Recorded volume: 375074.6089
